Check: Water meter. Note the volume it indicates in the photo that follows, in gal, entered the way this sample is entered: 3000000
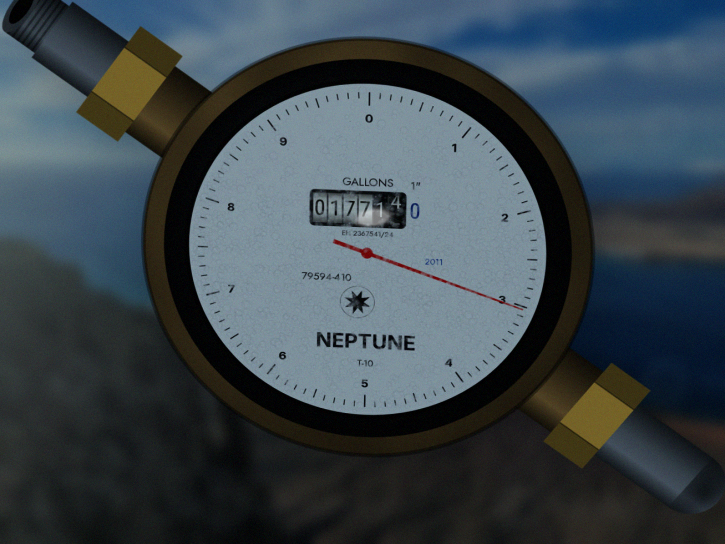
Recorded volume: 177143.0
